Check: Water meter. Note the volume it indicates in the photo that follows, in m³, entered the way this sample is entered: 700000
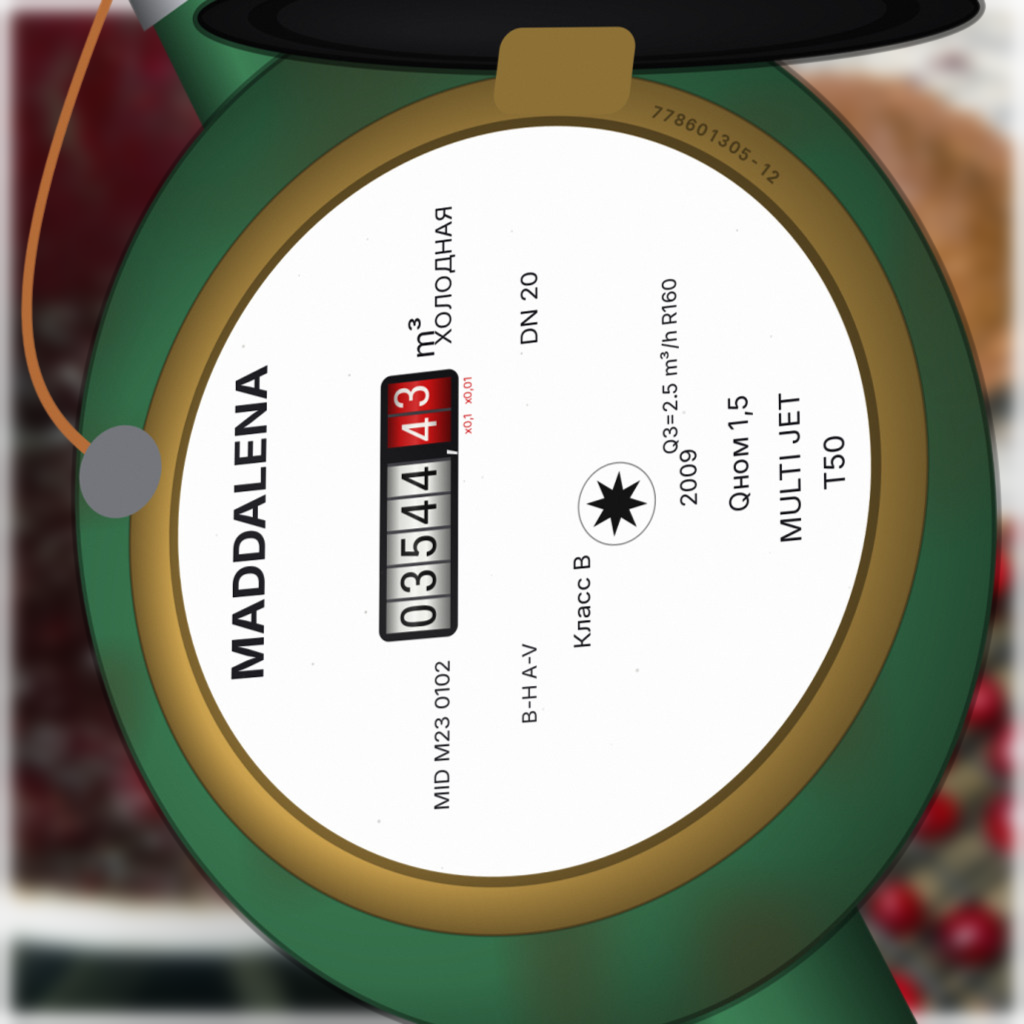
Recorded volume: 3544.43
